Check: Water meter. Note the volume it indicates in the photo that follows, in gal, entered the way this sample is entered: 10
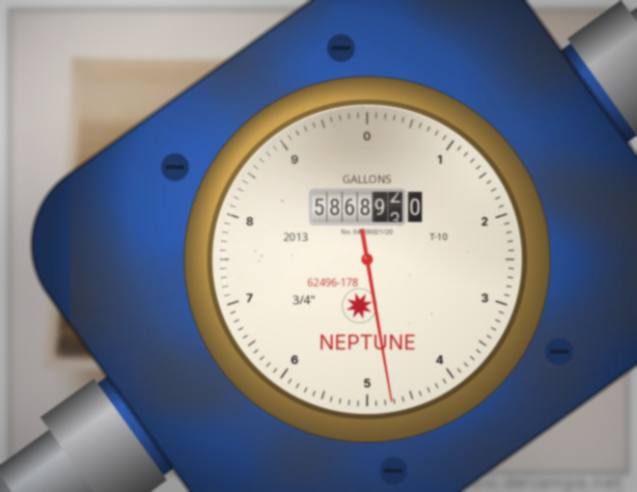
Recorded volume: 5868924.7
